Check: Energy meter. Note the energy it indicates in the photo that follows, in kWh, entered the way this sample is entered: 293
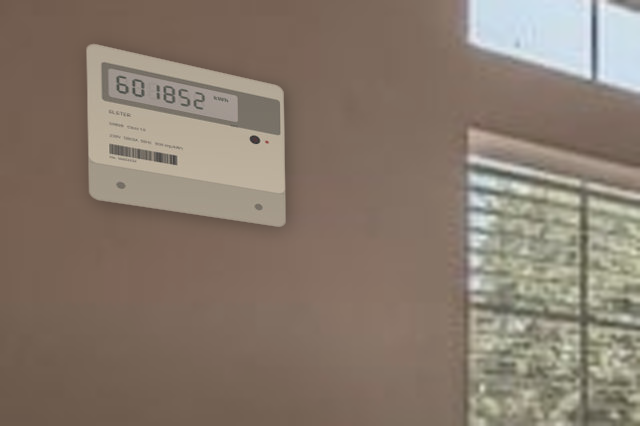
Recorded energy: 601852
